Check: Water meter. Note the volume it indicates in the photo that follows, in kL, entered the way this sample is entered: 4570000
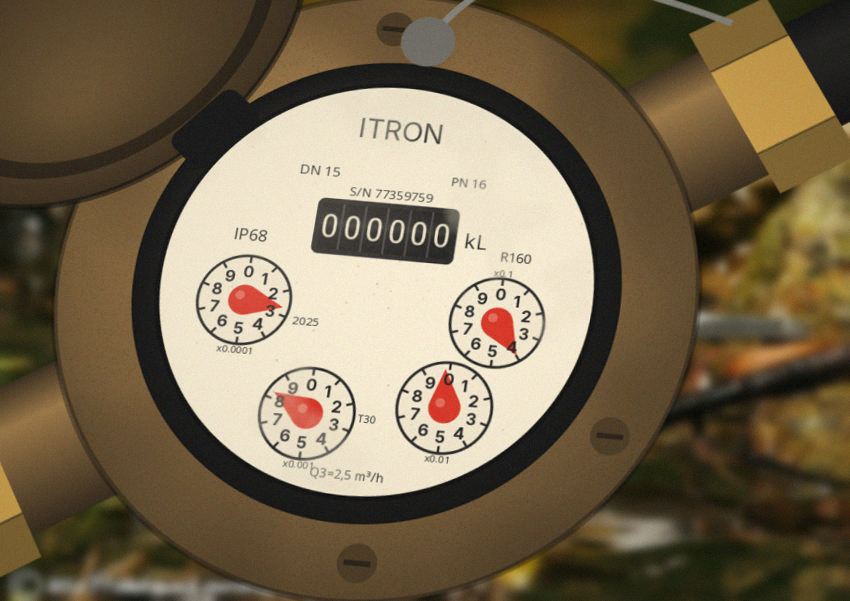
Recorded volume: 0.3982
